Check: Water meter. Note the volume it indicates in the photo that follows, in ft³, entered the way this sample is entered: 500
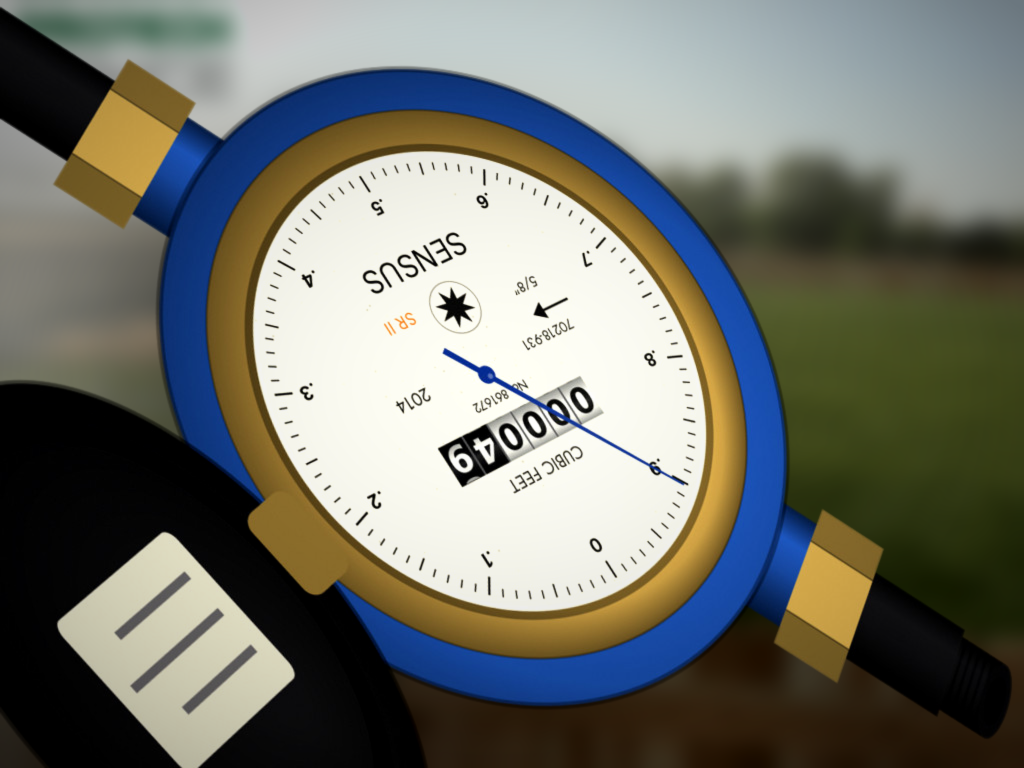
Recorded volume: 48.90
